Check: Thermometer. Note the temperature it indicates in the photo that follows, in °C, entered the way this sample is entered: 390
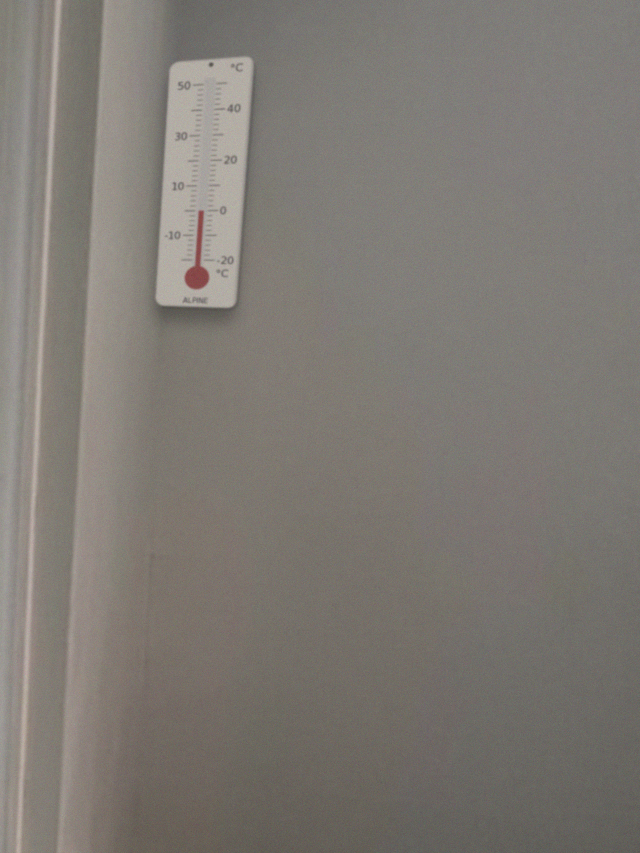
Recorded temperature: 0
